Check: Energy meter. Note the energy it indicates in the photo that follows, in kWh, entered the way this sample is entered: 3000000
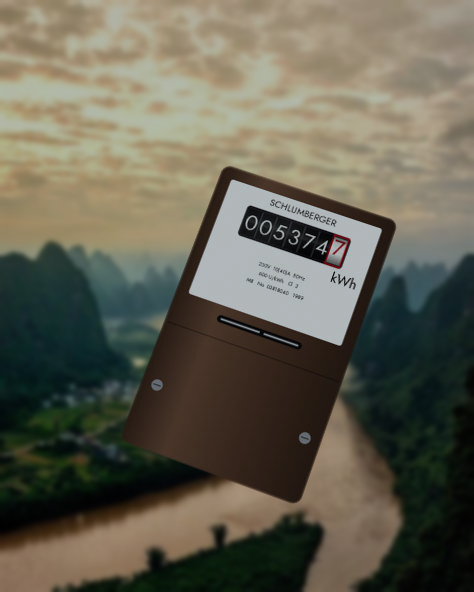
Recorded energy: 5374.7
